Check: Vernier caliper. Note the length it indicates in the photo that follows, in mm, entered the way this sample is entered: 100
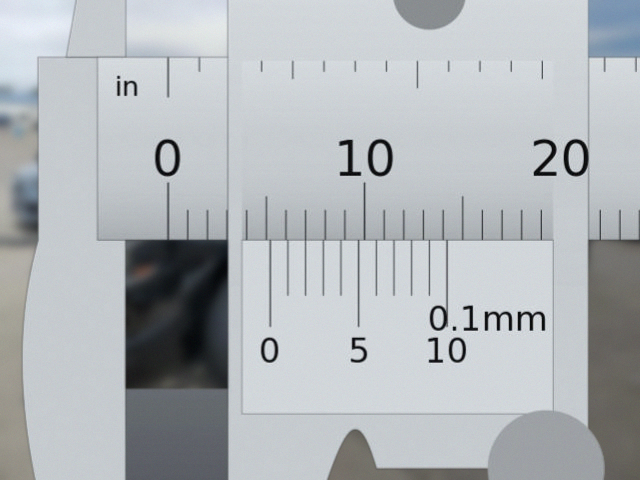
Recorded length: 5.2
